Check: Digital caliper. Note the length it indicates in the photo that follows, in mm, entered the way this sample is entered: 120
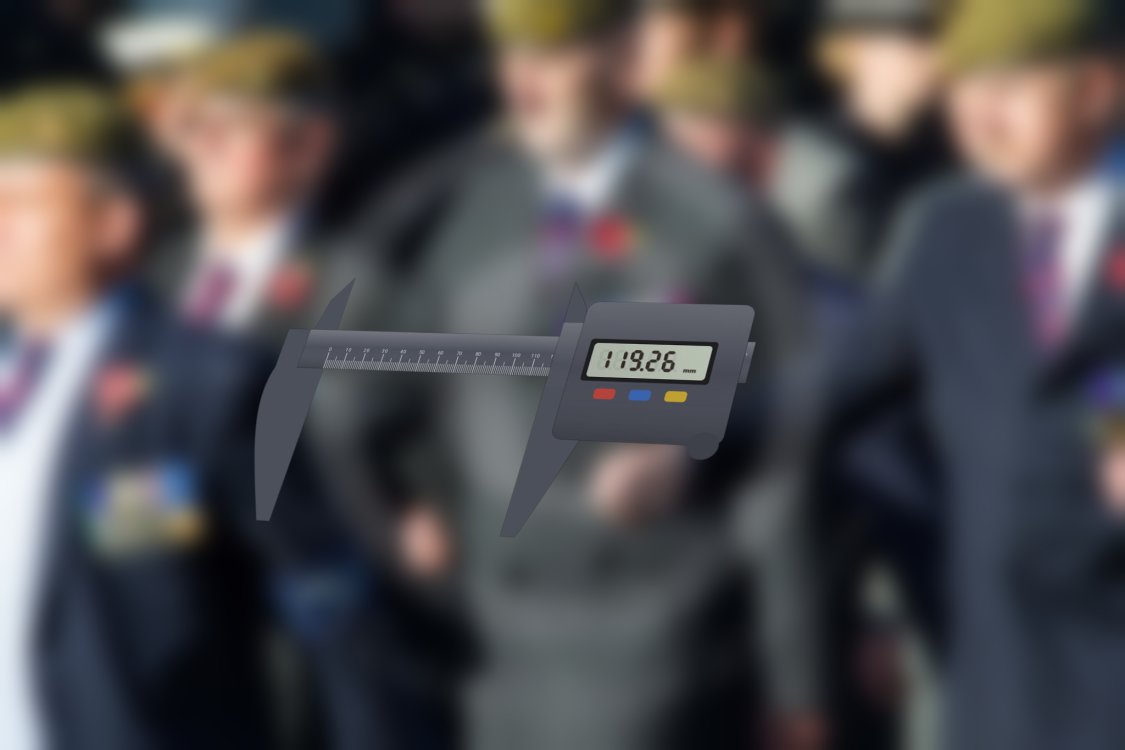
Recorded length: 119.26
